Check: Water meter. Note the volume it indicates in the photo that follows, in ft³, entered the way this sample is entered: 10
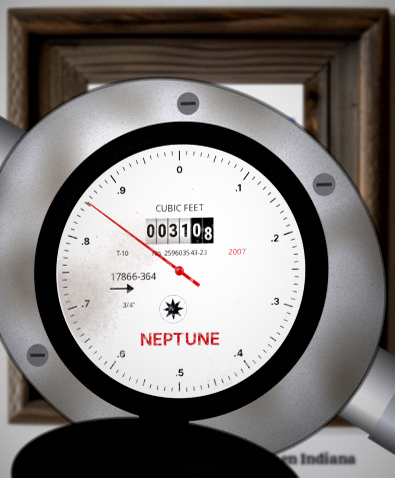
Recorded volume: 3107.85
